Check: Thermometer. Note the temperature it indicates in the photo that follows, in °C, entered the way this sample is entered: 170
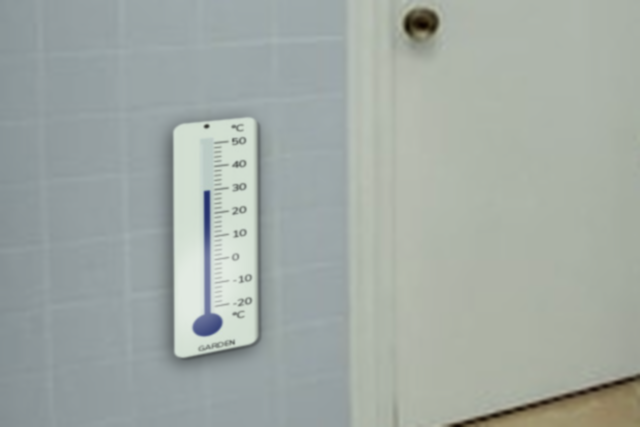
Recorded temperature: 30
